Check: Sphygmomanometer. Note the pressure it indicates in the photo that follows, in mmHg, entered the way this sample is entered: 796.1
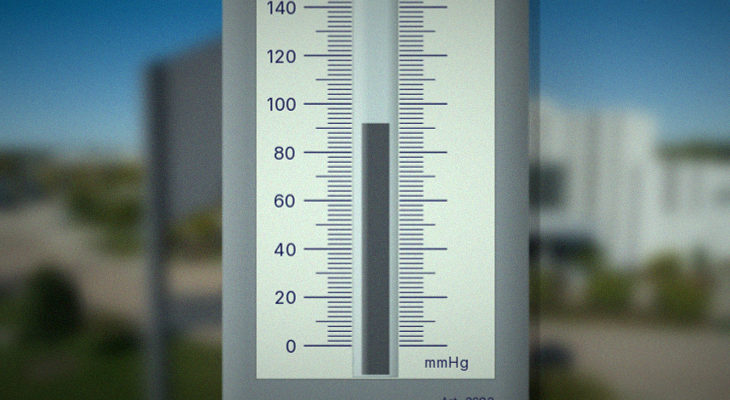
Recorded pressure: 92
